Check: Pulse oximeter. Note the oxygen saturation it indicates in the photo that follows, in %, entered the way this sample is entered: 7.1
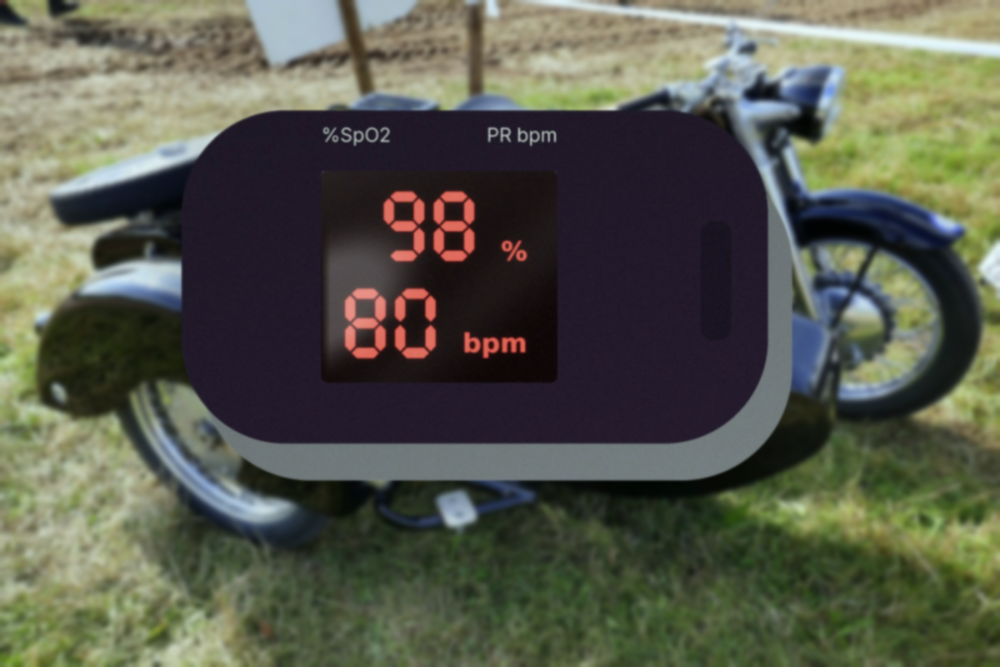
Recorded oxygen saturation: 98
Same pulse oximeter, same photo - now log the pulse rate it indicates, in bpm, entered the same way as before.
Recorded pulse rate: 80
